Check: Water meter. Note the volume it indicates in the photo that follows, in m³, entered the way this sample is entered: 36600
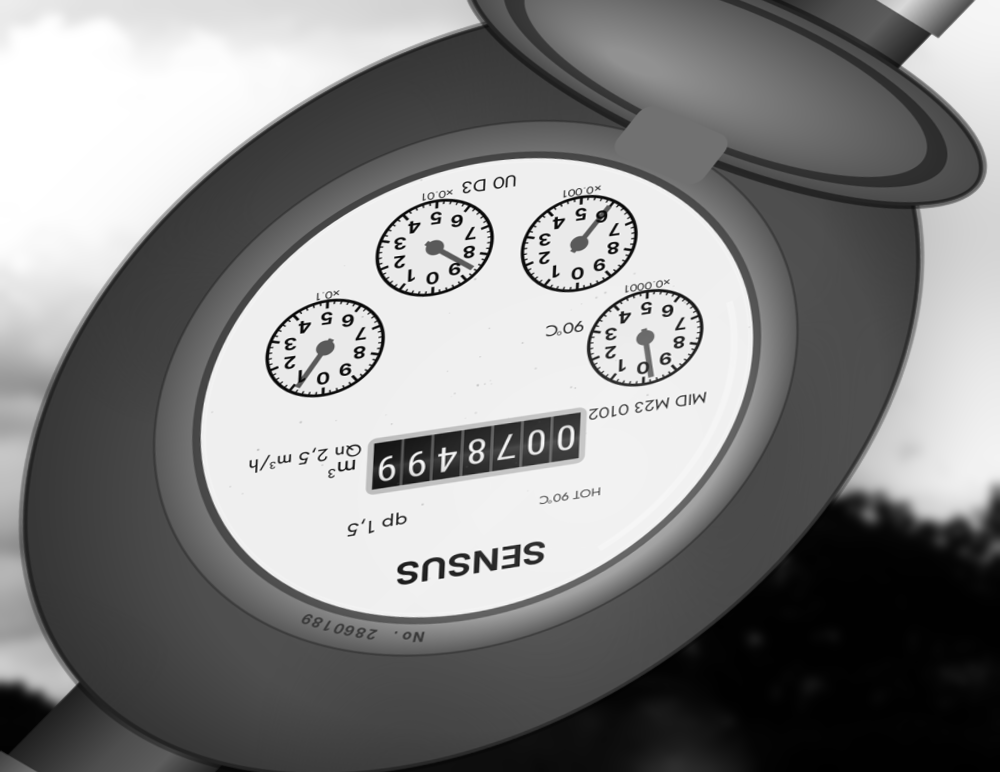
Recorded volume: 78499.0859
